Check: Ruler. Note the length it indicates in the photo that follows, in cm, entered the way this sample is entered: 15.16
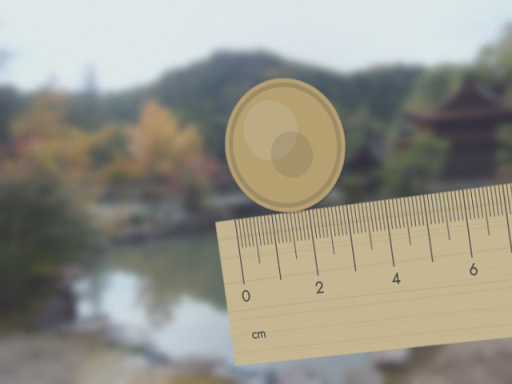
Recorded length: 3.2
